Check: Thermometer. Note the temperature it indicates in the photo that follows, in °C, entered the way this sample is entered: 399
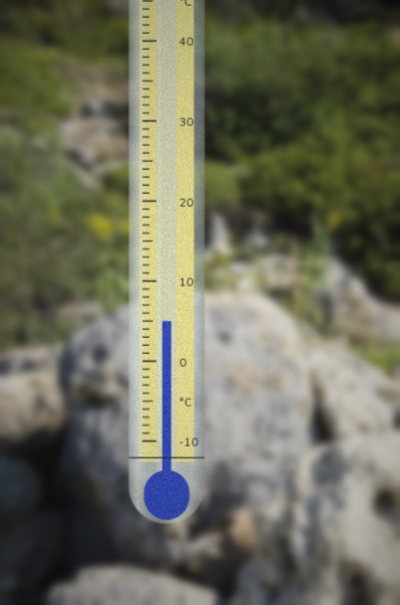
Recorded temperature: 5
